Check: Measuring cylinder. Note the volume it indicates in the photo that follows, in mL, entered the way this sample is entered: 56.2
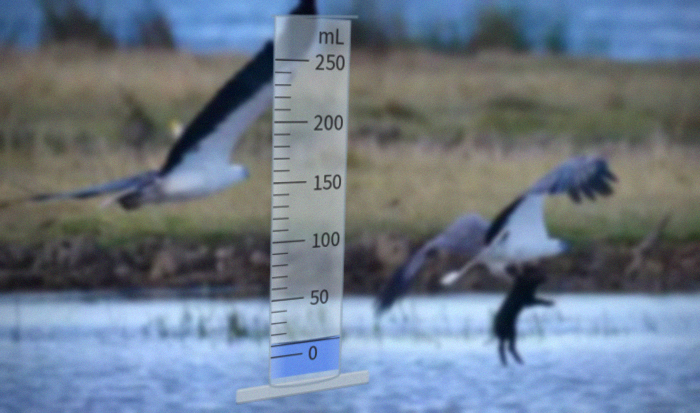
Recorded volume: 10
